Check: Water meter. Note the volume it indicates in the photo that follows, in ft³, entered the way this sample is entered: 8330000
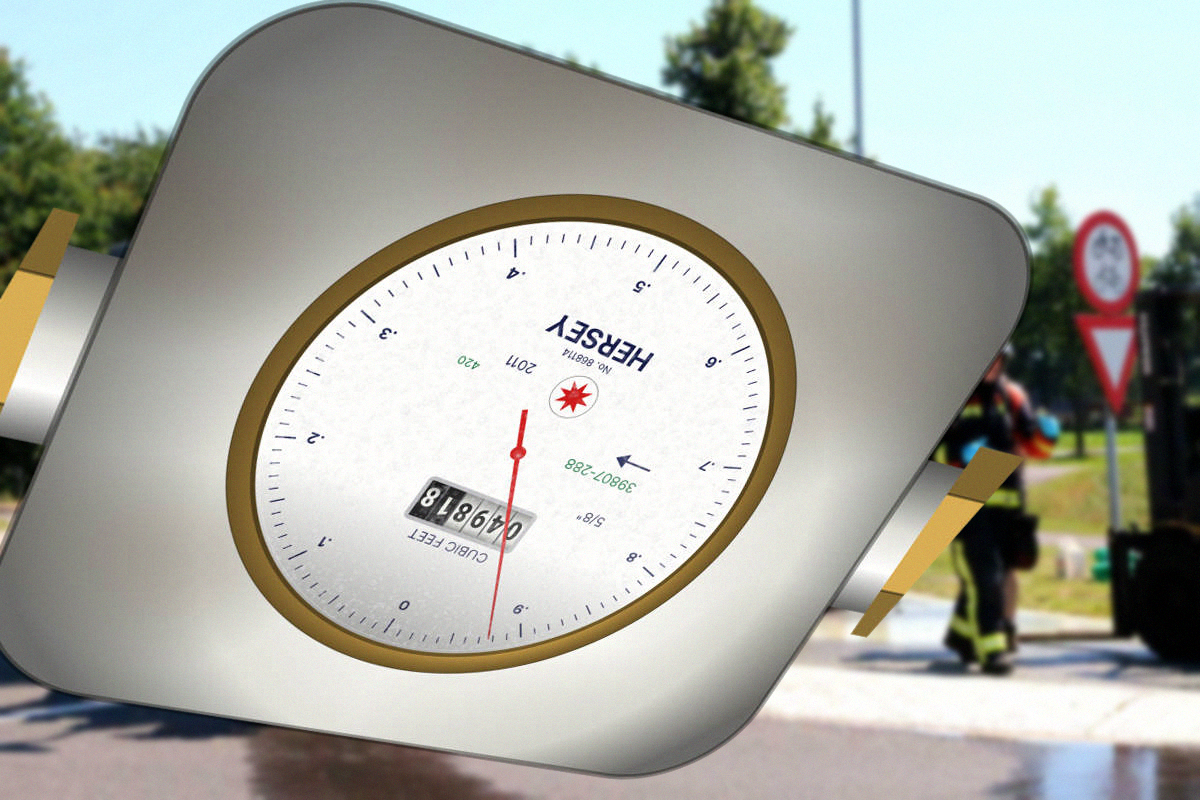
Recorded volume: 49817.92
